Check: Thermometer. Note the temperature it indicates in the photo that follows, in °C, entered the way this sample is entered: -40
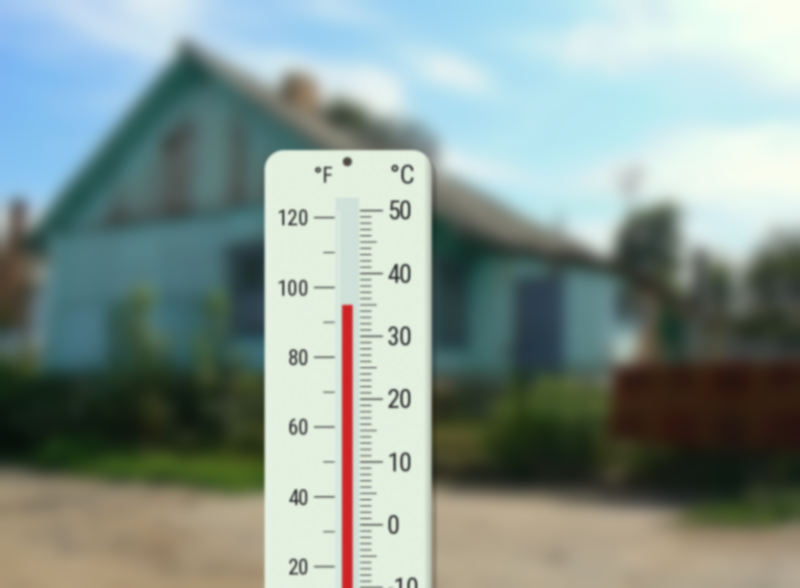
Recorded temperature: 35
